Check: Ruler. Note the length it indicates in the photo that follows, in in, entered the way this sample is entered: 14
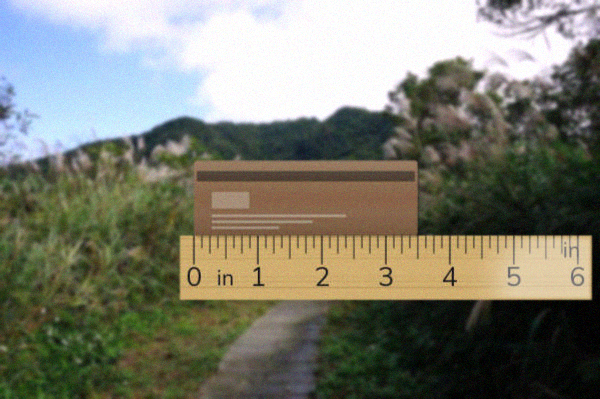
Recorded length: 3.5
